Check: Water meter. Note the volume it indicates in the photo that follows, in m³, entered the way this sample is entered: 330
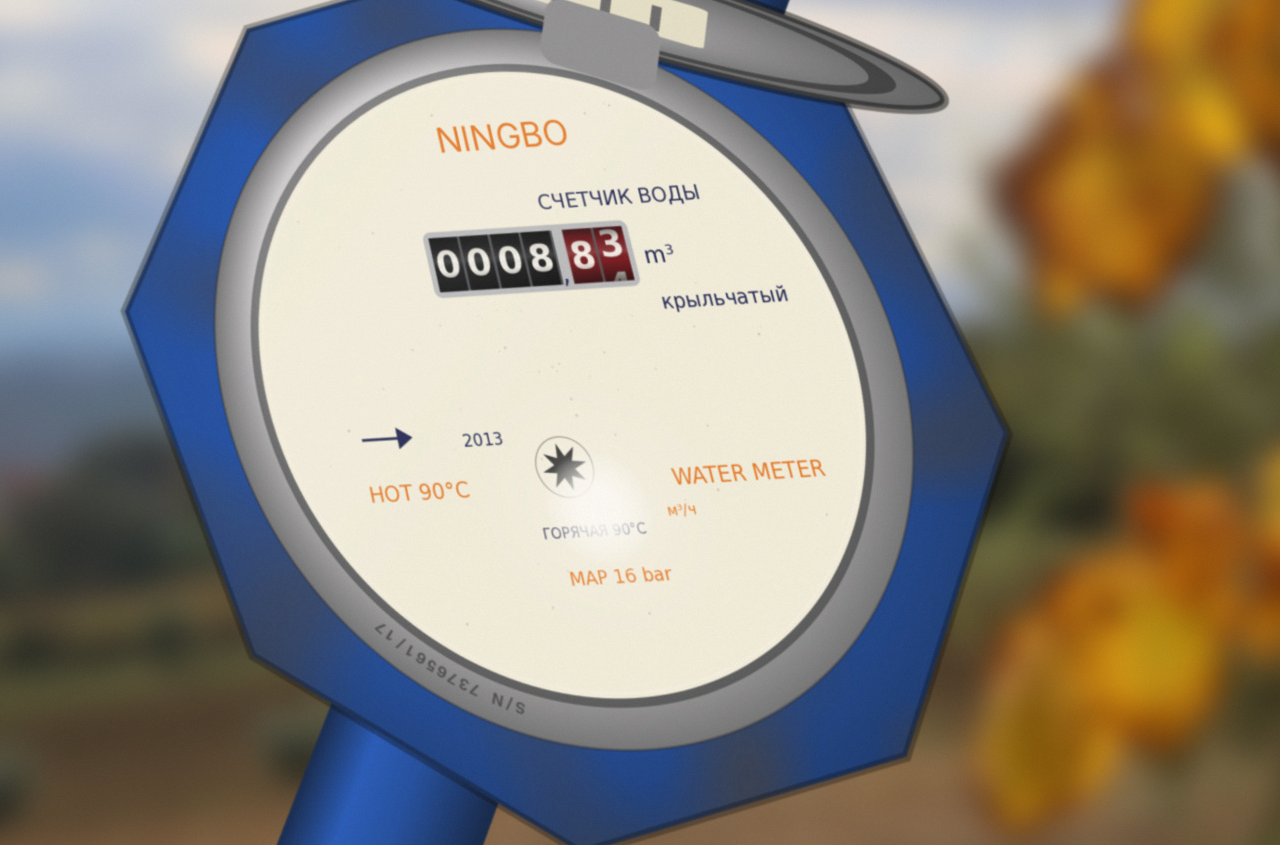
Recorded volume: 8.83
